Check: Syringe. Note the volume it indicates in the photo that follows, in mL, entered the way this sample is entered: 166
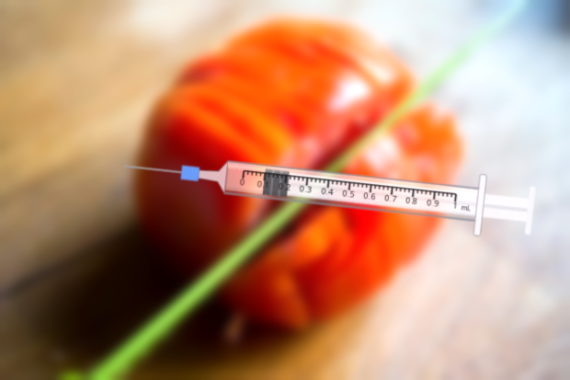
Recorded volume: 0.1
